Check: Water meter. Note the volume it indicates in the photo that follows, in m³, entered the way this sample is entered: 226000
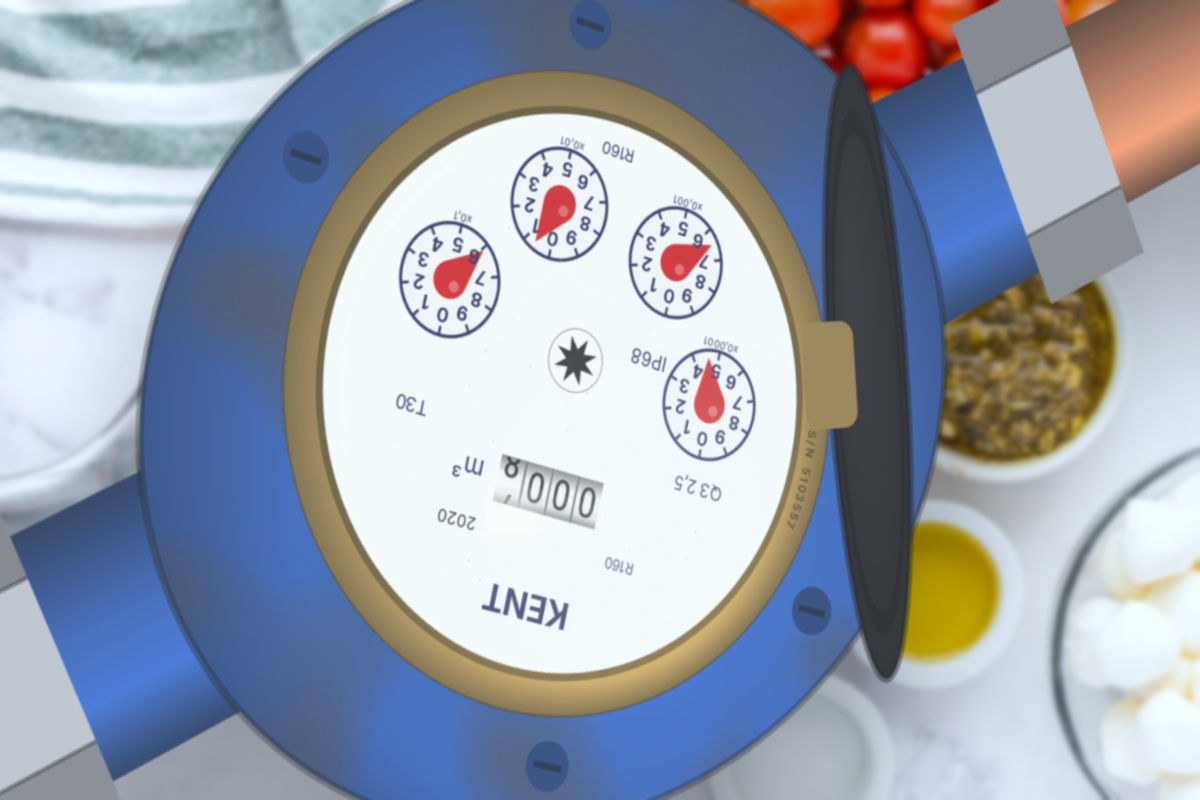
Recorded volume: 7.6064
